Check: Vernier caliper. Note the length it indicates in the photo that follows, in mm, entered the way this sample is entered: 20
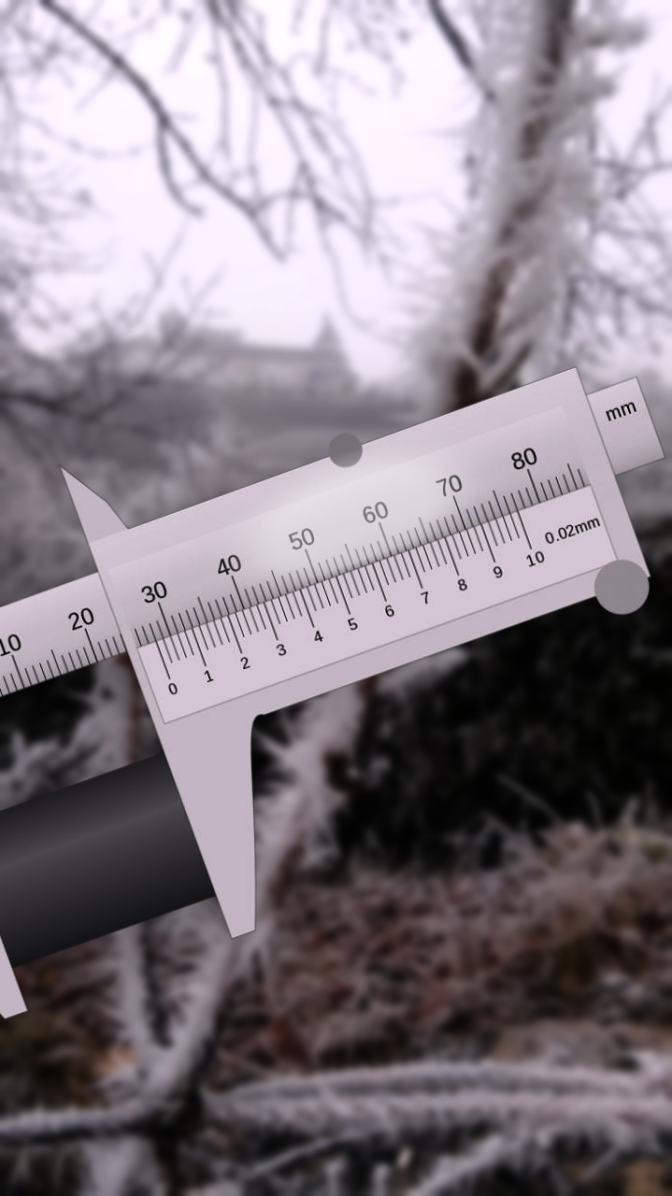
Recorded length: 28.0
